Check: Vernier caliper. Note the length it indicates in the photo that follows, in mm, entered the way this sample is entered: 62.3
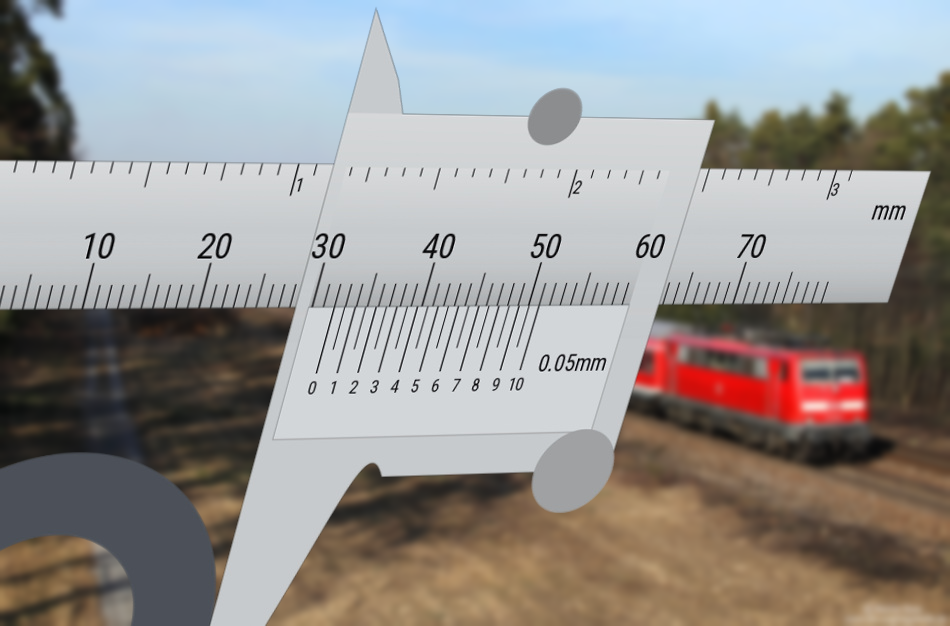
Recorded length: 32.0
